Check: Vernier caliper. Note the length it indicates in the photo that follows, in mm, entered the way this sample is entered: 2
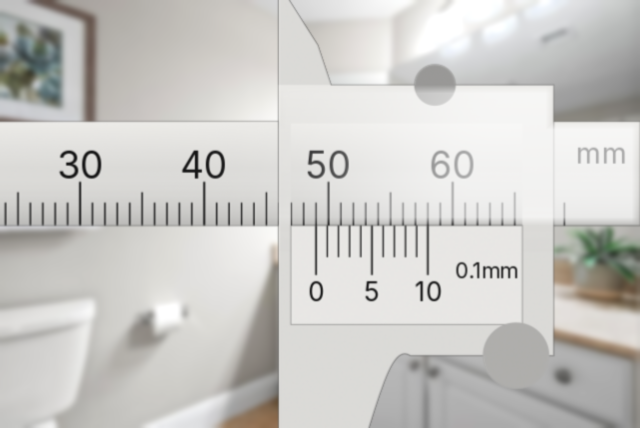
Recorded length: 49.0
